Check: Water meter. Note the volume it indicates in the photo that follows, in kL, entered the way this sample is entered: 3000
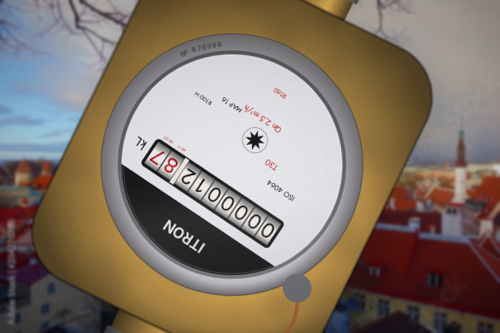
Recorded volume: 12.87
